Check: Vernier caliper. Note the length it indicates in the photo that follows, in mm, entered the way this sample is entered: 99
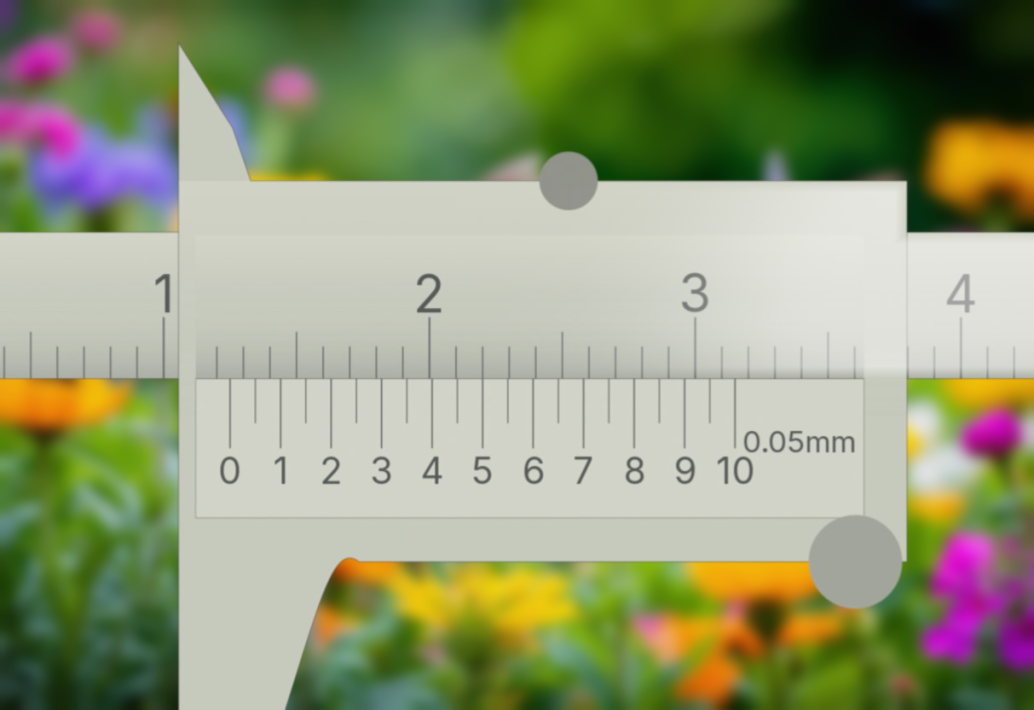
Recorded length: 12.50
